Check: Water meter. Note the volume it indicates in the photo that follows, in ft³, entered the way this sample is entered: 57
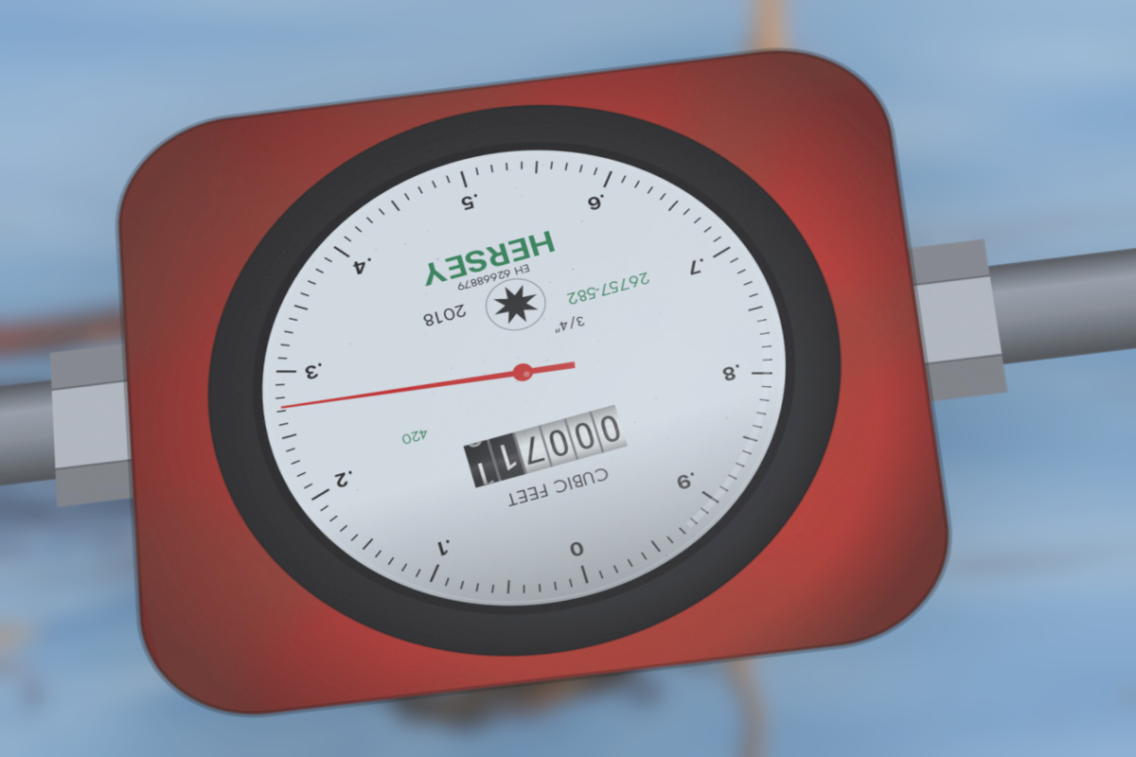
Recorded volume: 711.27
